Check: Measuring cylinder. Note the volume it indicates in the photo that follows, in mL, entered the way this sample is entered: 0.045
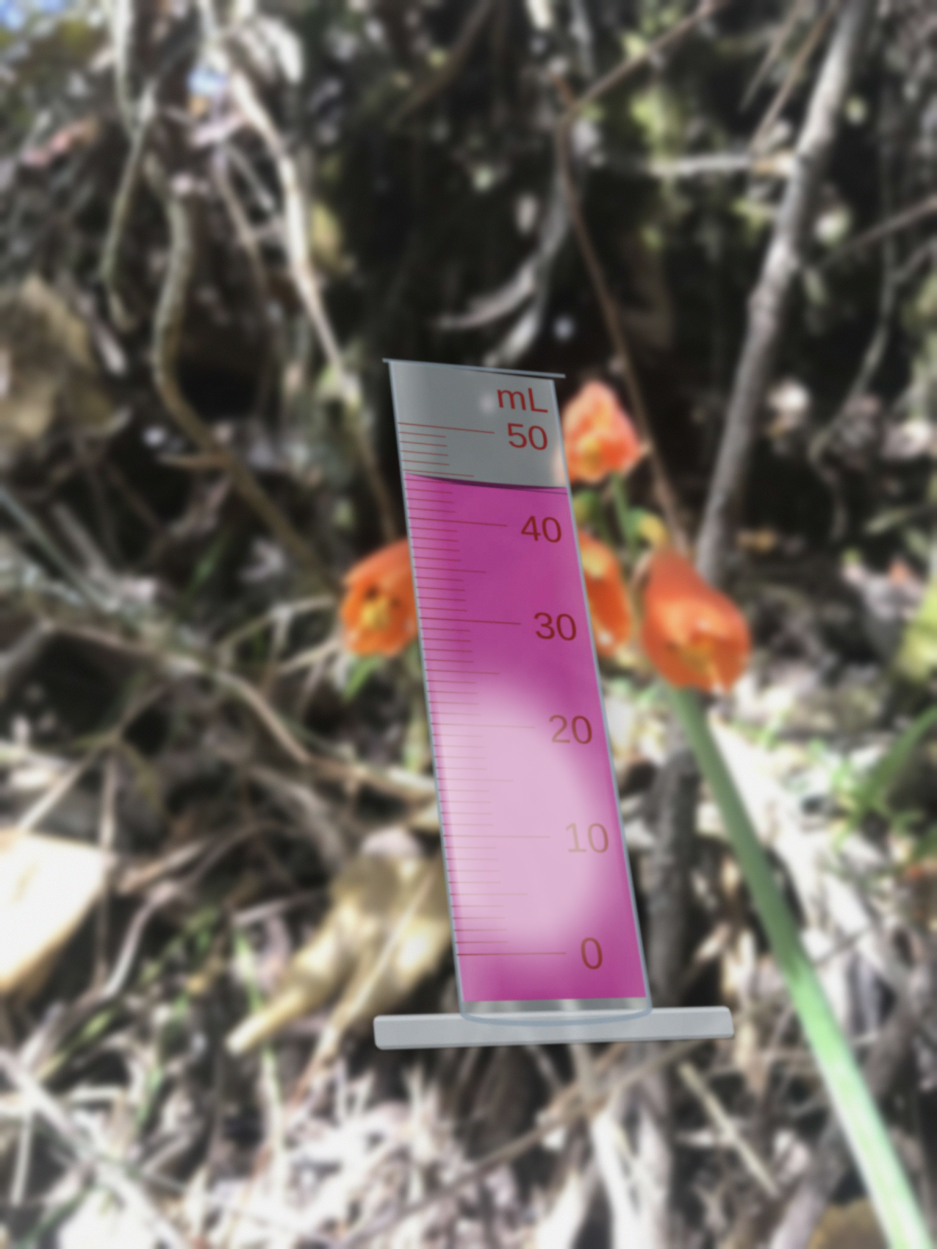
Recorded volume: 44
